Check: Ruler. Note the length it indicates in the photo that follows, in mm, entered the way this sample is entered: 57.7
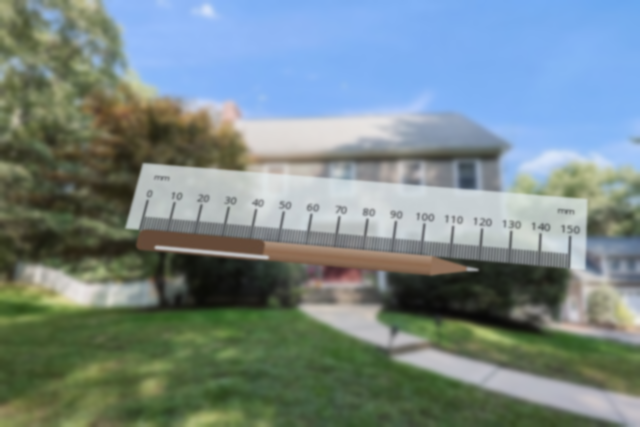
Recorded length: 120
